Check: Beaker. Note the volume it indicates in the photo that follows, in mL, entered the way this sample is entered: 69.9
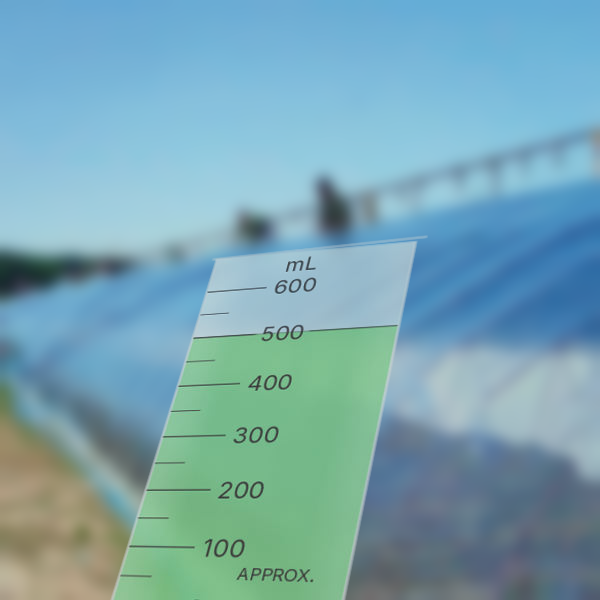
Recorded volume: 500
